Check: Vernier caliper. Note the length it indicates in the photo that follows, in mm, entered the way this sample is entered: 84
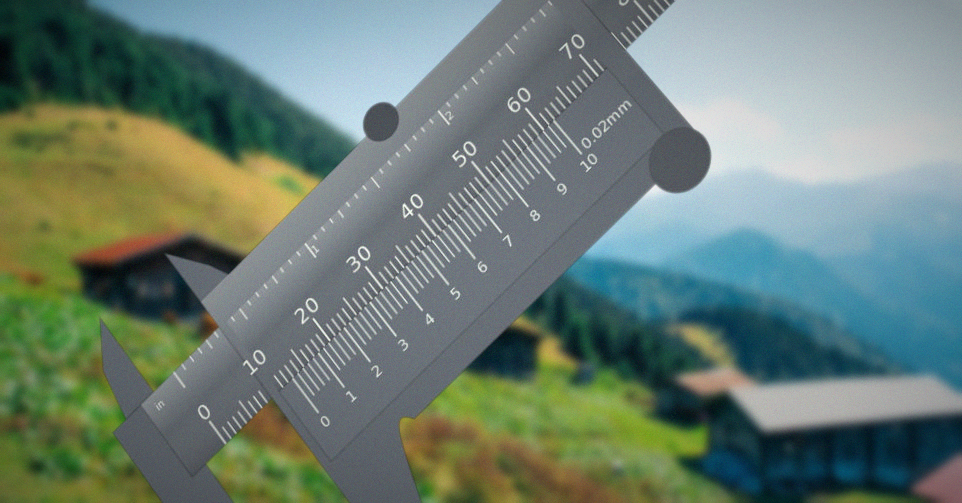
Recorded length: 12.8
